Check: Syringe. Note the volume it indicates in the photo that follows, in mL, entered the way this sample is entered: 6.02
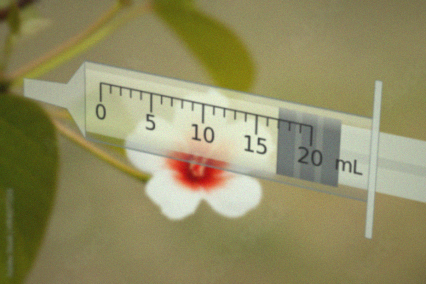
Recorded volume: 17
